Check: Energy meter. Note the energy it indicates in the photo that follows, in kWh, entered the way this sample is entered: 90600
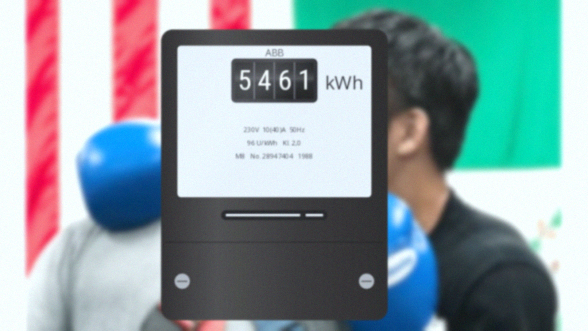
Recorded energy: 5461
